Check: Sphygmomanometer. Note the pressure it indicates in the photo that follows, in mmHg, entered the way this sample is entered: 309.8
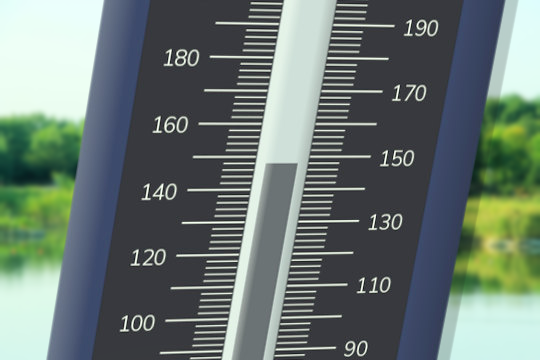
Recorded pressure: 148
